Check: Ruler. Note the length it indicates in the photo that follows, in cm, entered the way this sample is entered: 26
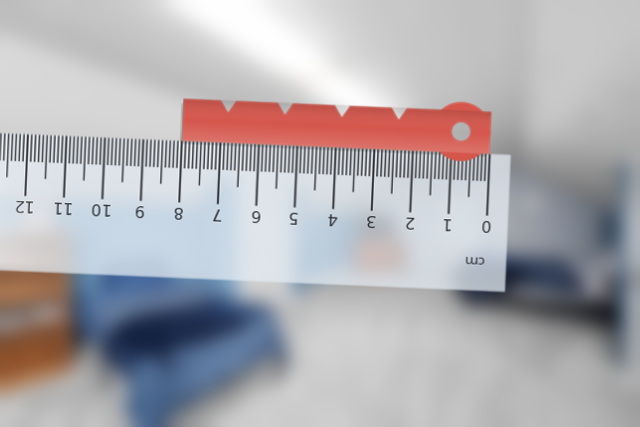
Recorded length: 8
